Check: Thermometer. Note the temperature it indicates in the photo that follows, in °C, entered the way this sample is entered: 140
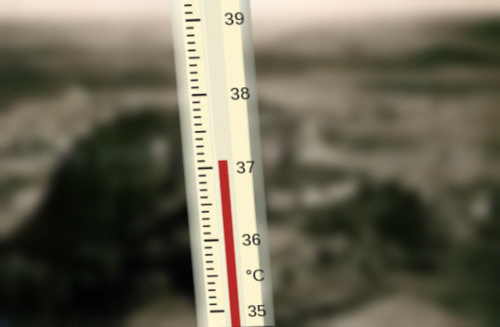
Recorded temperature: 37.1
